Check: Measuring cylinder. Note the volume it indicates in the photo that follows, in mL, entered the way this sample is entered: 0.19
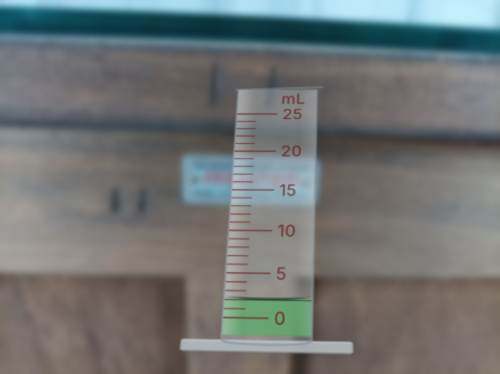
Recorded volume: 2
